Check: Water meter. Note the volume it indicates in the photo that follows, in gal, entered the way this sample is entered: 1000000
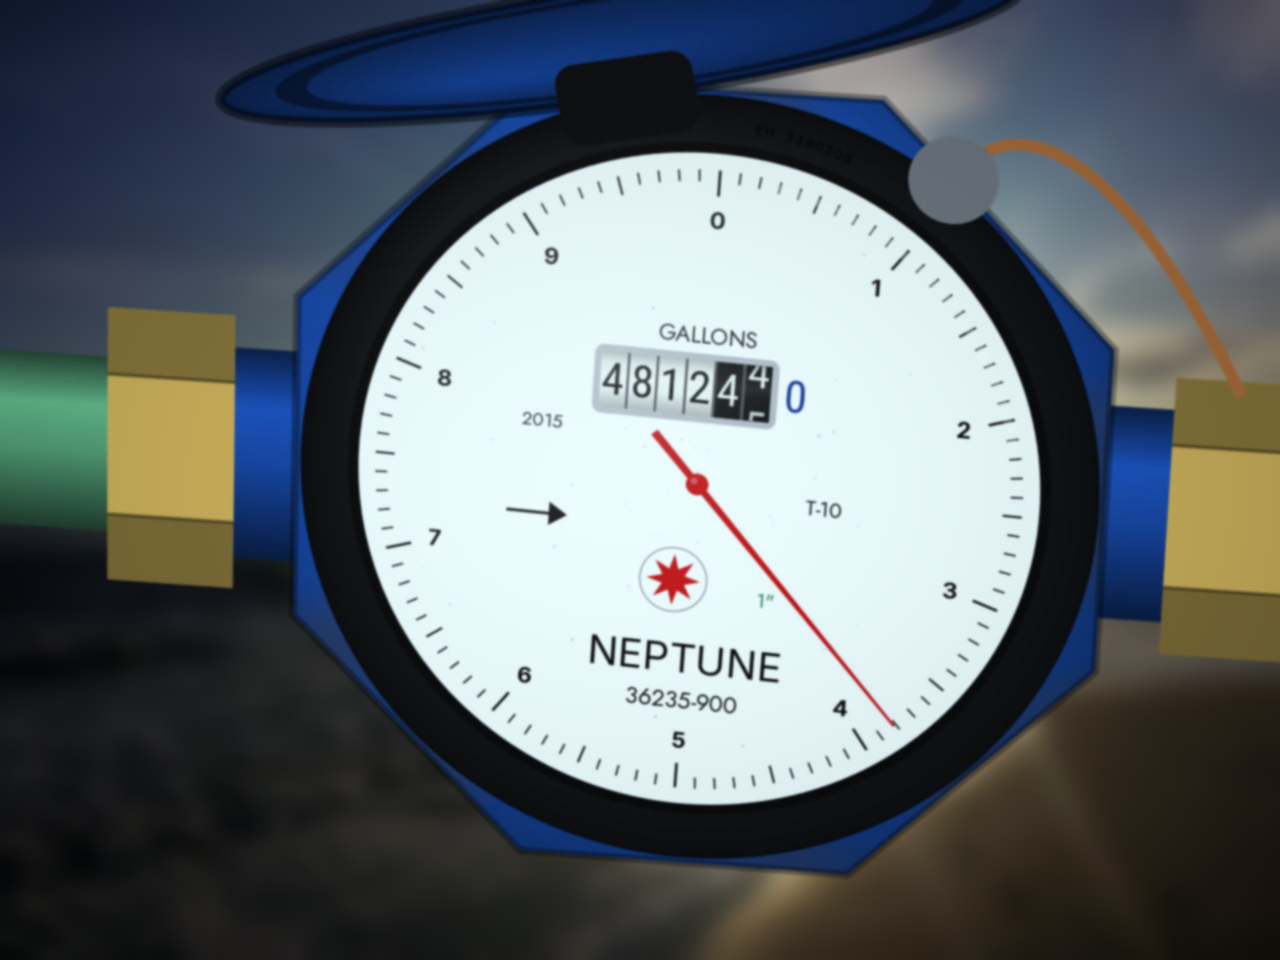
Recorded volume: 4812443.8
